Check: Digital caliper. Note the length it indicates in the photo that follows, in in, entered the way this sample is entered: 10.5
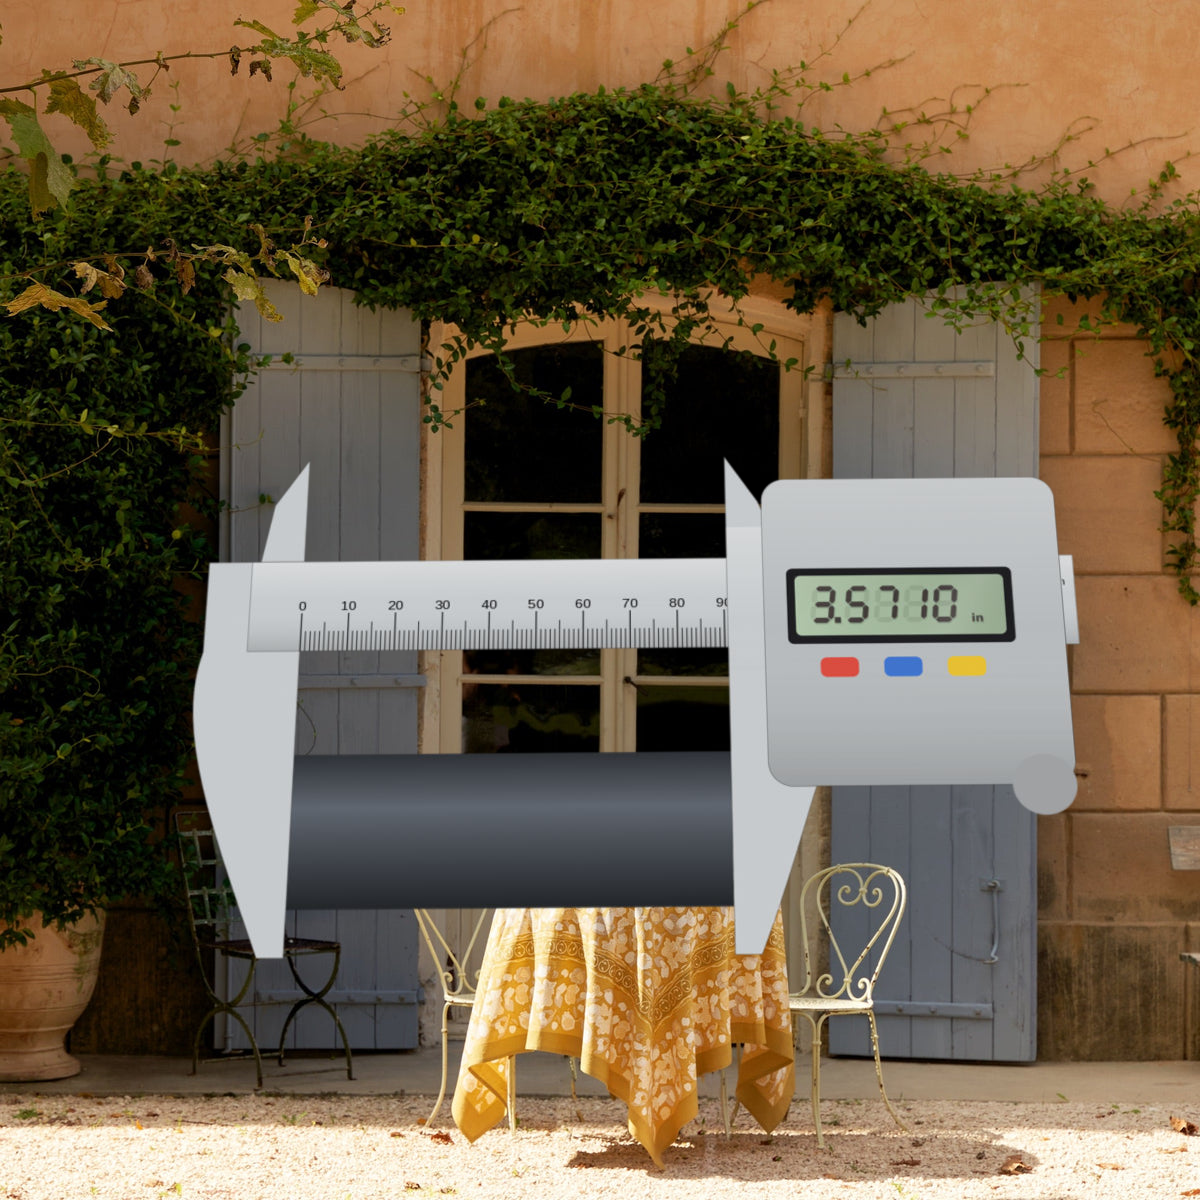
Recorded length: 3.5710
